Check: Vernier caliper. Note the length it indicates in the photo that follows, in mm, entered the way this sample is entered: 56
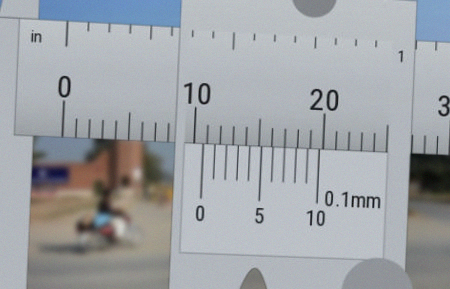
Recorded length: 10.7
